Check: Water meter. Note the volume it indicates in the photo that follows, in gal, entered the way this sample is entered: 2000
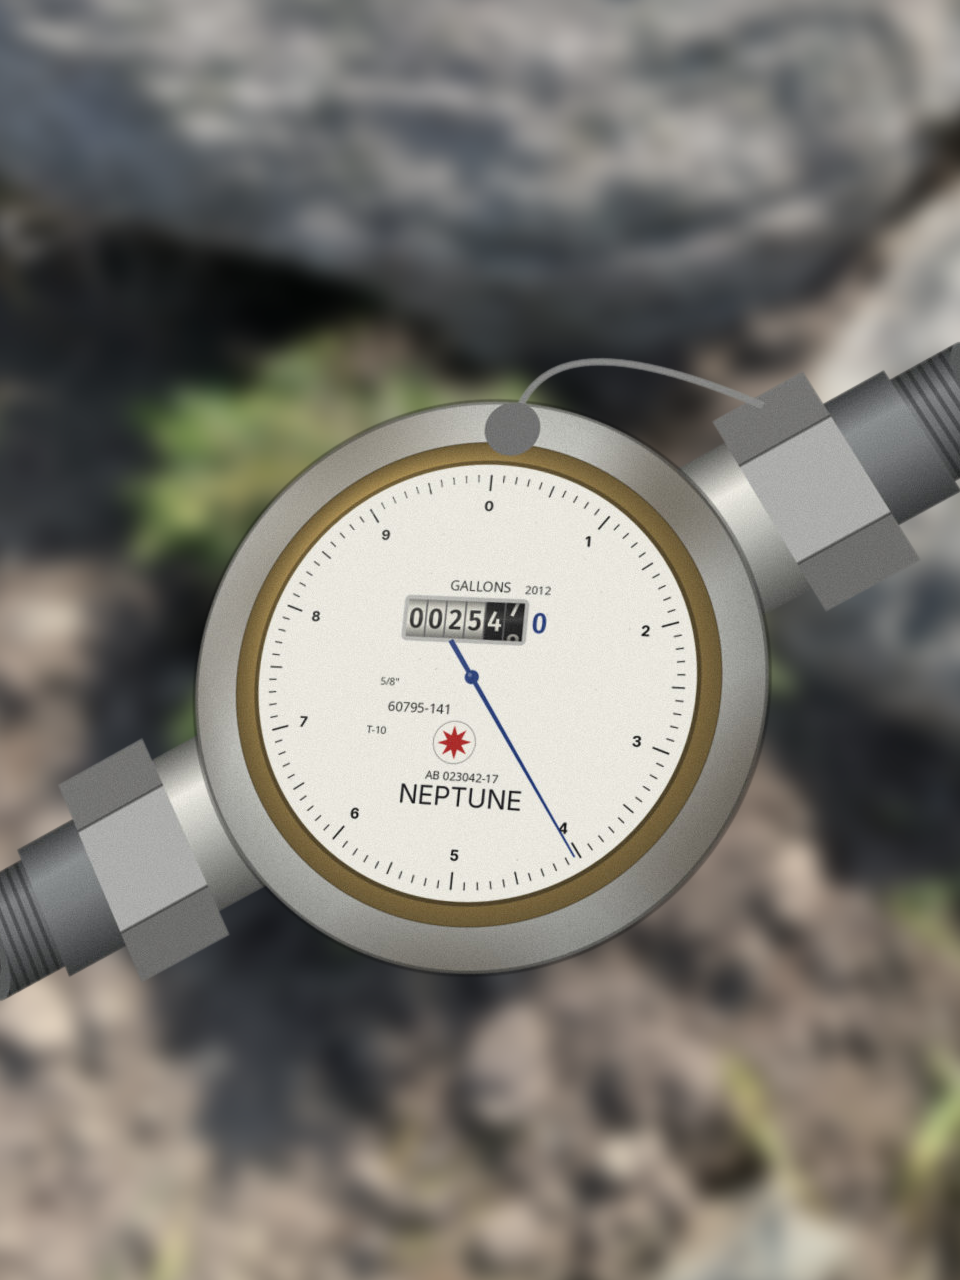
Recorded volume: 25474.0
